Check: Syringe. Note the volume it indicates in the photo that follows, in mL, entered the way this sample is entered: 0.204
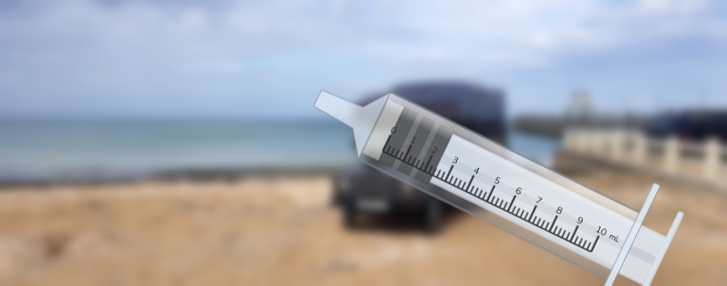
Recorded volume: 0
